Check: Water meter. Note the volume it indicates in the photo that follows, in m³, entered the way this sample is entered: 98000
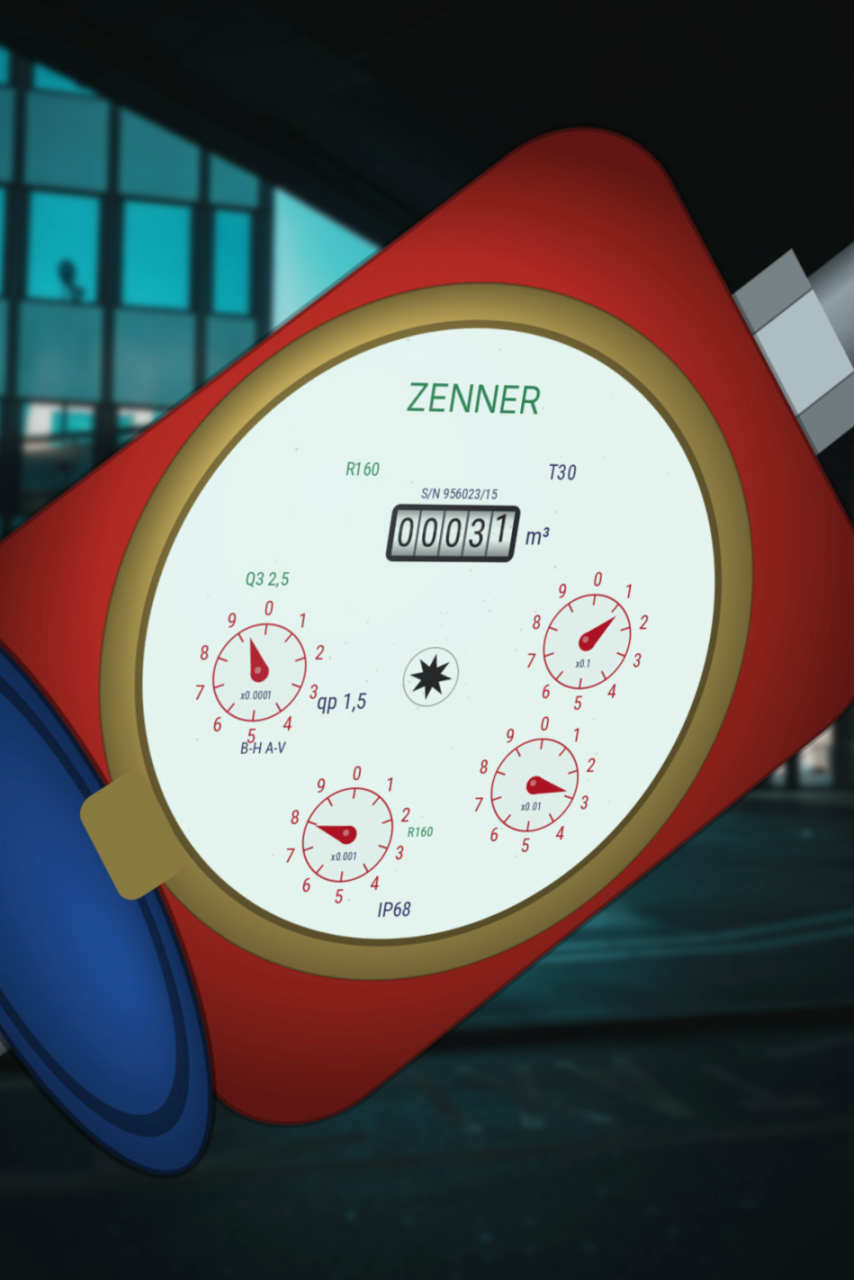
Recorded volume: 31.1279
